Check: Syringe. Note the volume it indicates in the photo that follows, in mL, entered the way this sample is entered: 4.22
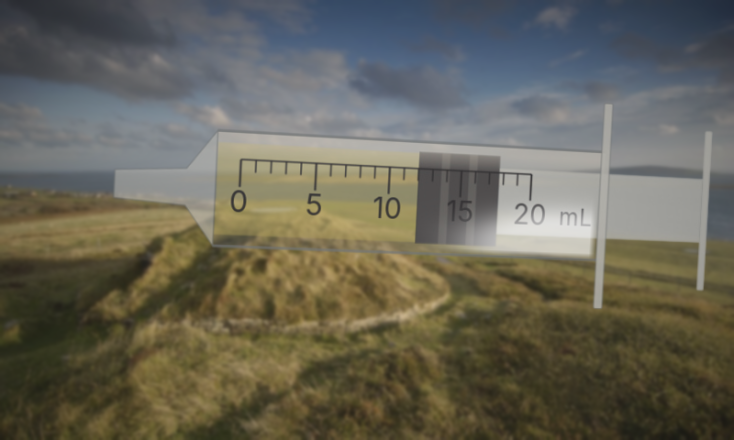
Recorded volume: 12
